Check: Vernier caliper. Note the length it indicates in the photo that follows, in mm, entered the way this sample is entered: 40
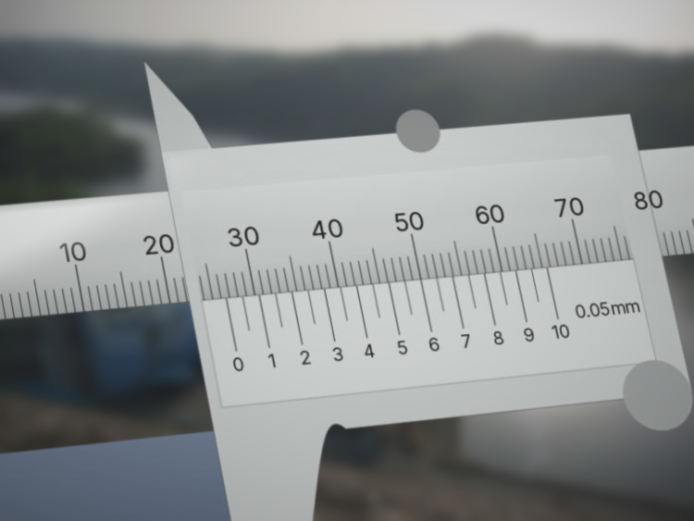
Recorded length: 26.6
